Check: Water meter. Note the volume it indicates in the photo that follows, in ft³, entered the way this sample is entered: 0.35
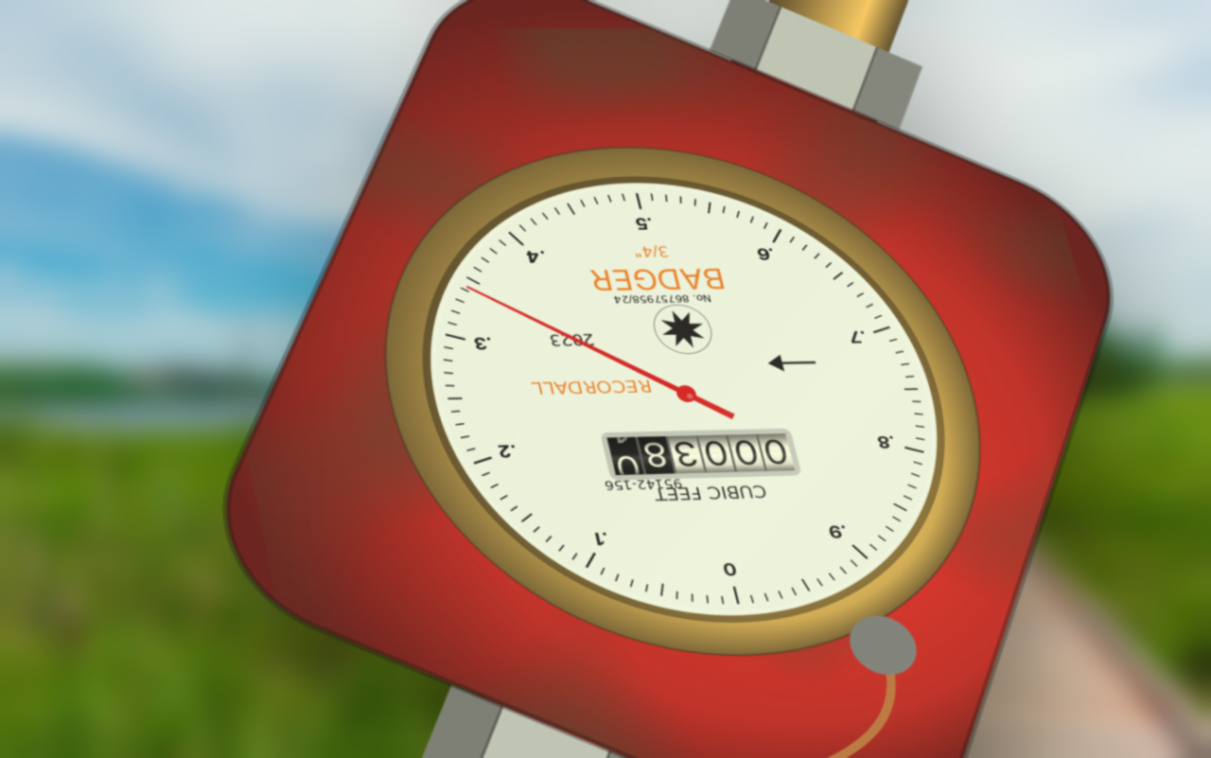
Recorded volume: 380.34
